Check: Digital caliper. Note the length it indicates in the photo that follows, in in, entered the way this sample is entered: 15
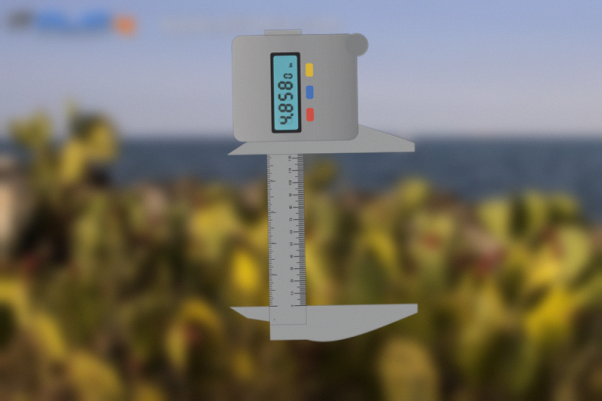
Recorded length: 4.8580
